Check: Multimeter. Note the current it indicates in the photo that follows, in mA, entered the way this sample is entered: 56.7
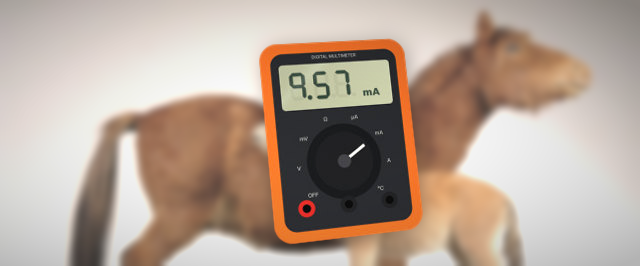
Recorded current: 9.57
